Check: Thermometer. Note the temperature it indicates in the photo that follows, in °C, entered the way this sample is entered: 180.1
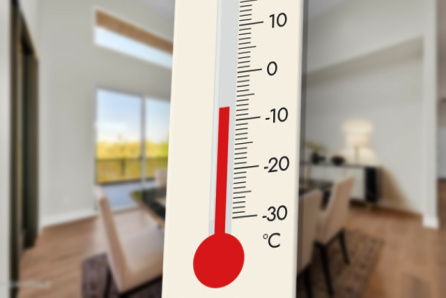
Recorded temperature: -7
